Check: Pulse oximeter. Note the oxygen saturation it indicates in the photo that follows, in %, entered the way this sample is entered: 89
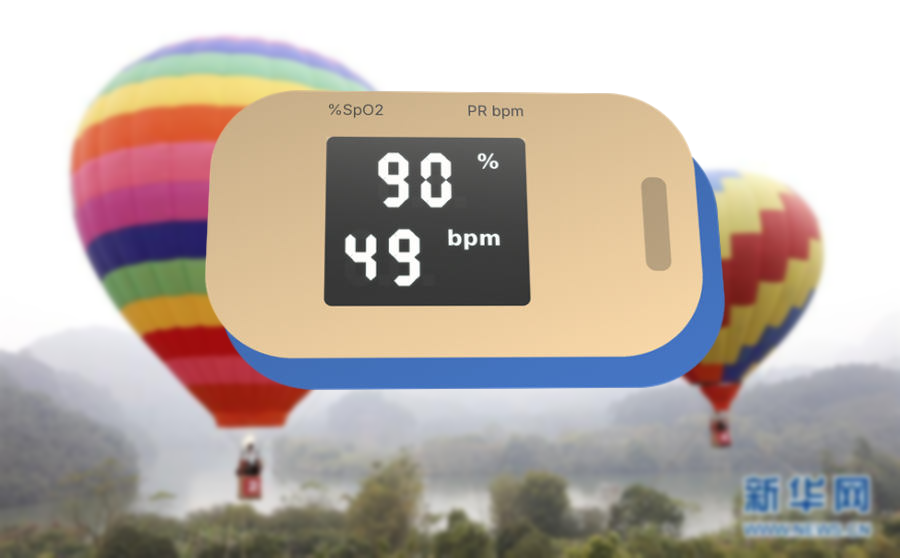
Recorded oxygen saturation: 90
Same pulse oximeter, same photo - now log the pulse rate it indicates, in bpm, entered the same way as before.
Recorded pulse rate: 49
